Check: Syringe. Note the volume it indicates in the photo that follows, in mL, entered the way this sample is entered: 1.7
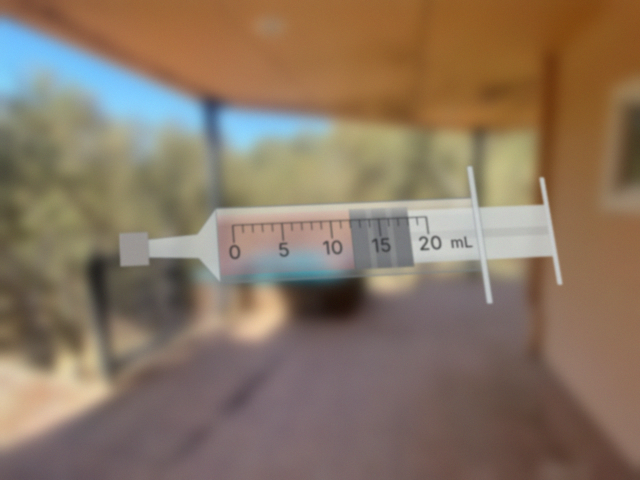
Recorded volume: 12
